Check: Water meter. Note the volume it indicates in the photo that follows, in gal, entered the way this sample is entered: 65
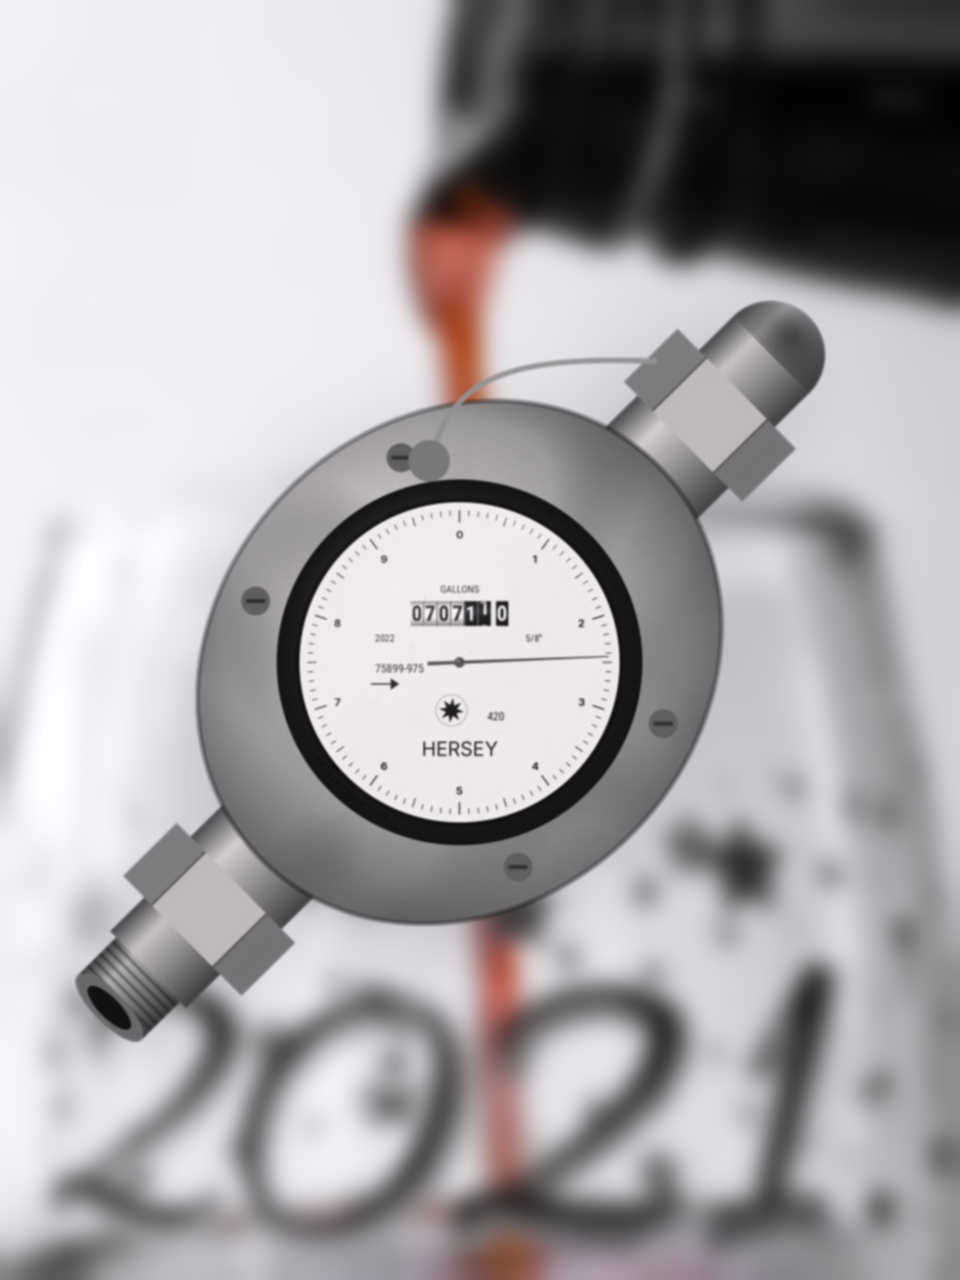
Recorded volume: 707112.4
